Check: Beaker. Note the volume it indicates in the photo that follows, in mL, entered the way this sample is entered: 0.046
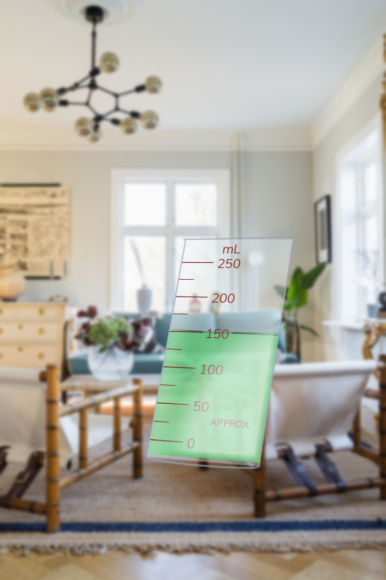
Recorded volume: 150
